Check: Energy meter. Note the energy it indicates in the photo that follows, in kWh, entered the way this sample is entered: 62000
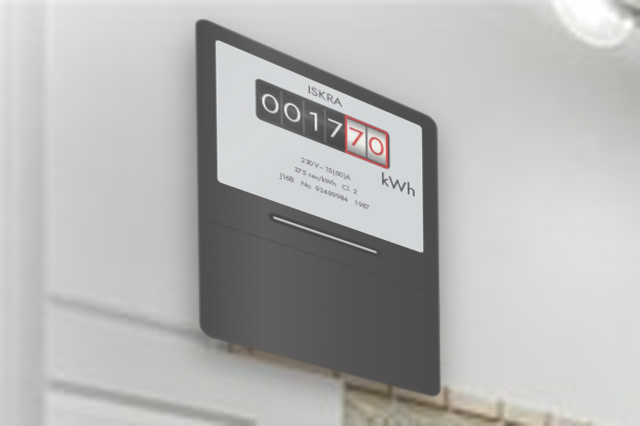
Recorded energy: 17.70
